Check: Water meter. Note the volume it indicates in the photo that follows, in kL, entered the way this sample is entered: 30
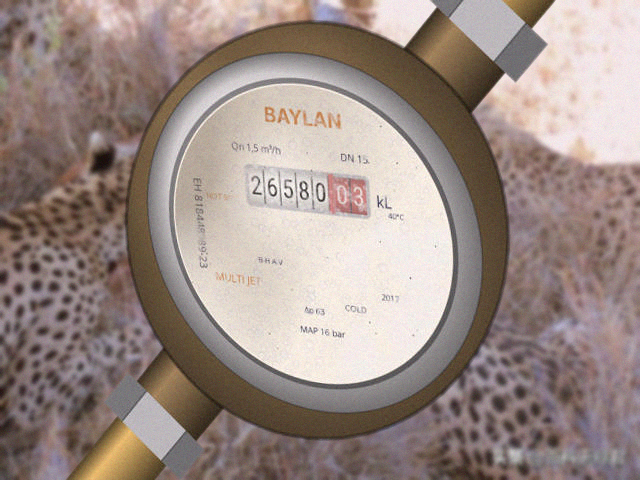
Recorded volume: 26580.03
